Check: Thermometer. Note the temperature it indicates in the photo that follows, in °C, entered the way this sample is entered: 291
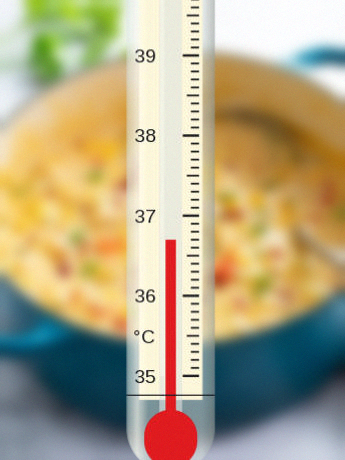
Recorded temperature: 36.7
